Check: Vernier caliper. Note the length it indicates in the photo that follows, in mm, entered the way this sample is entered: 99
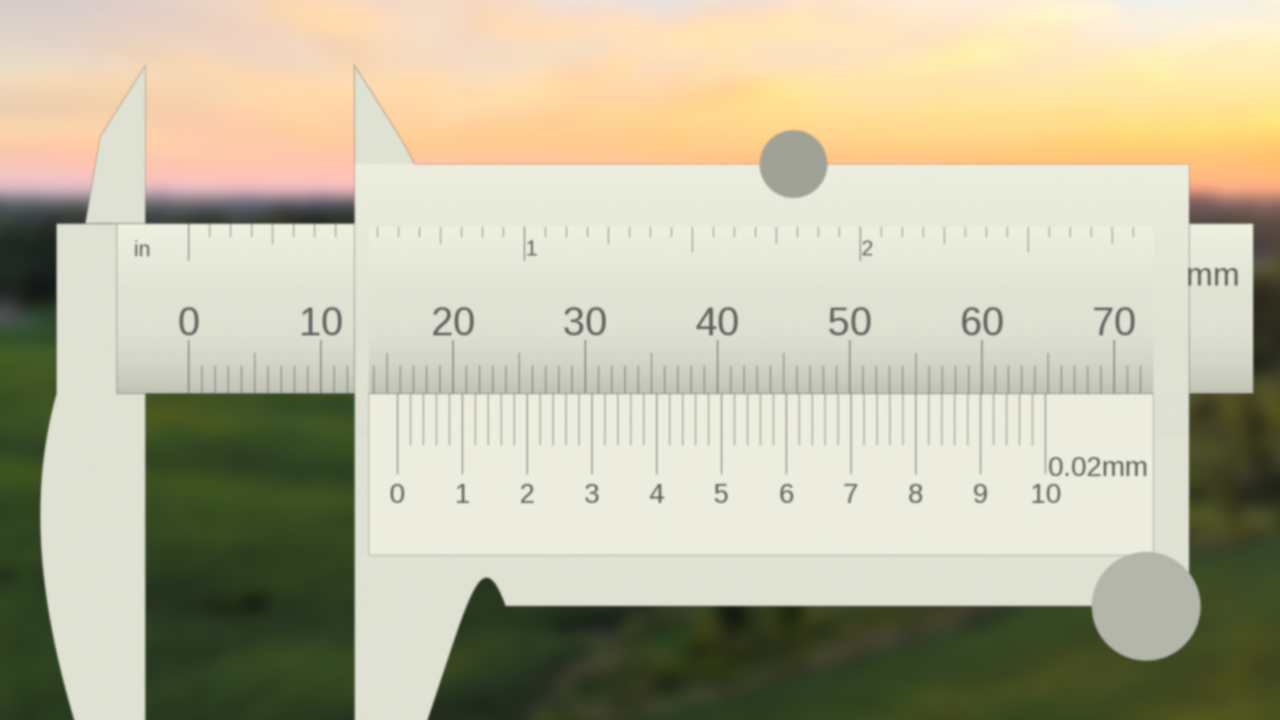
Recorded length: 15.8
